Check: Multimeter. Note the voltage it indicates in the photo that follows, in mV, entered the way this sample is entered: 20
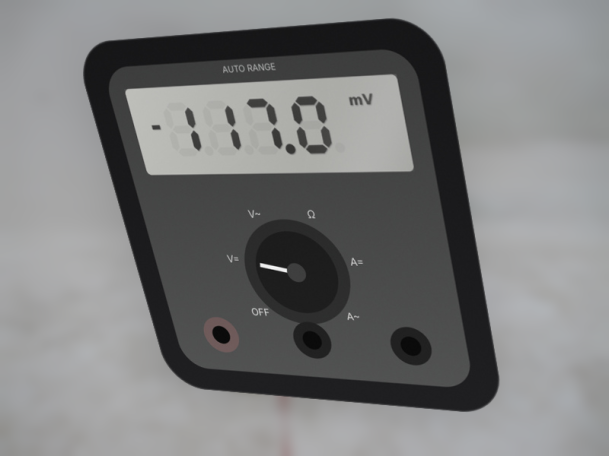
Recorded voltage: -117.0
